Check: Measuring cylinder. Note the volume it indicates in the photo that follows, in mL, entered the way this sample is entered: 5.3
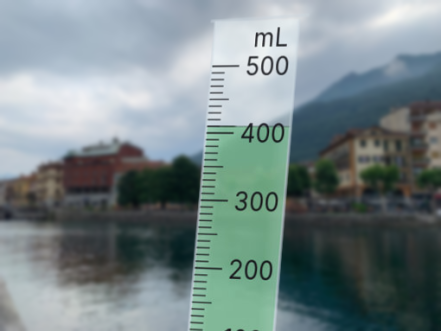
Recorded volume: 410
